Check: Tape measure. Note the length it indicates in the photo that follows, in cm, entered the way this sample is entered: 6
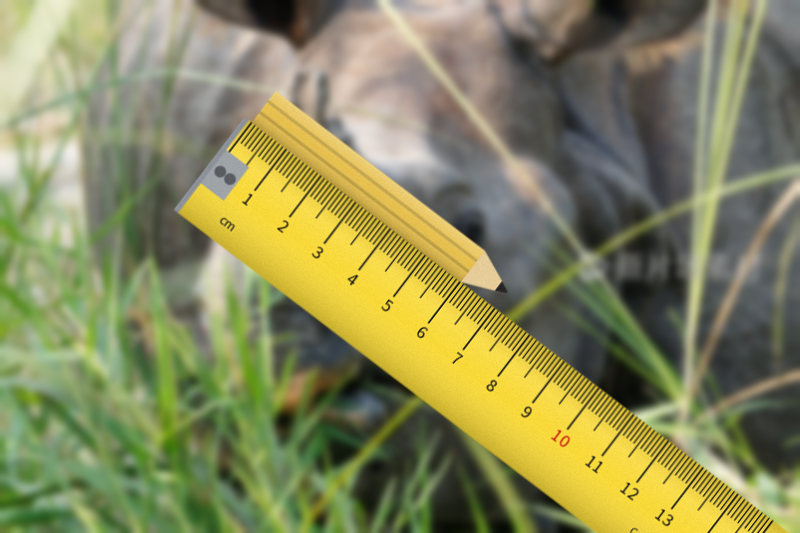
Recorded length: 7
